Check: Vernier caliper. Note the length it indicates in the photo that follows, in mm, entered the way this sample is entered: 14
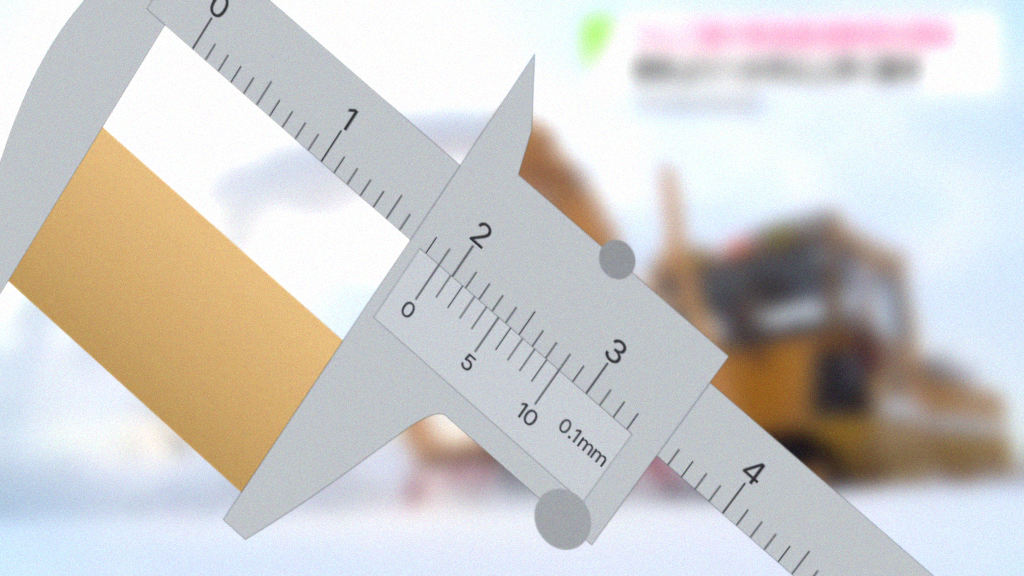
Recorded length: 19.0
